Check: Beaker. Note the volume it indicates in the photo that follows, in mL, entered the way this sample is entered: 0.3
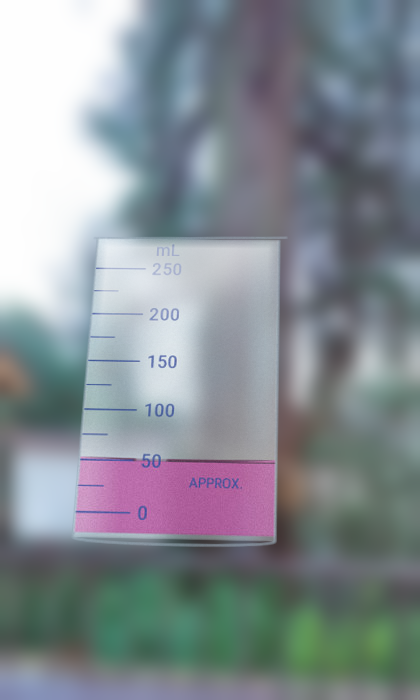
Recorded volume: 50
